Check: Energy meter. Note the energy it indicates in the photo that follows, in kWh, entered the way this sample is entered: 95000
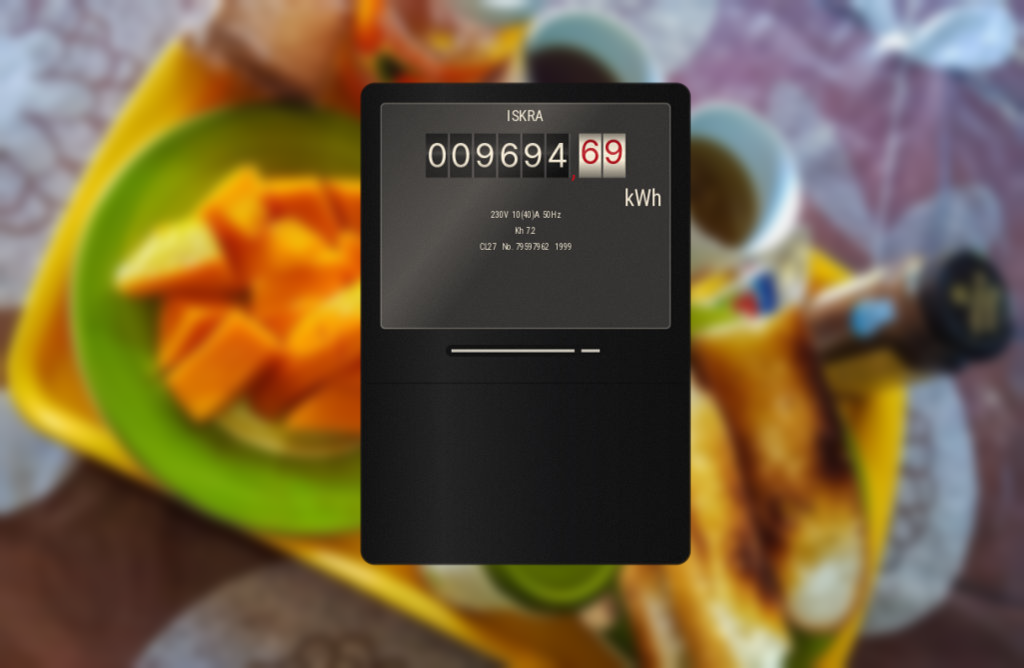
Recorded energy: 9694.69
